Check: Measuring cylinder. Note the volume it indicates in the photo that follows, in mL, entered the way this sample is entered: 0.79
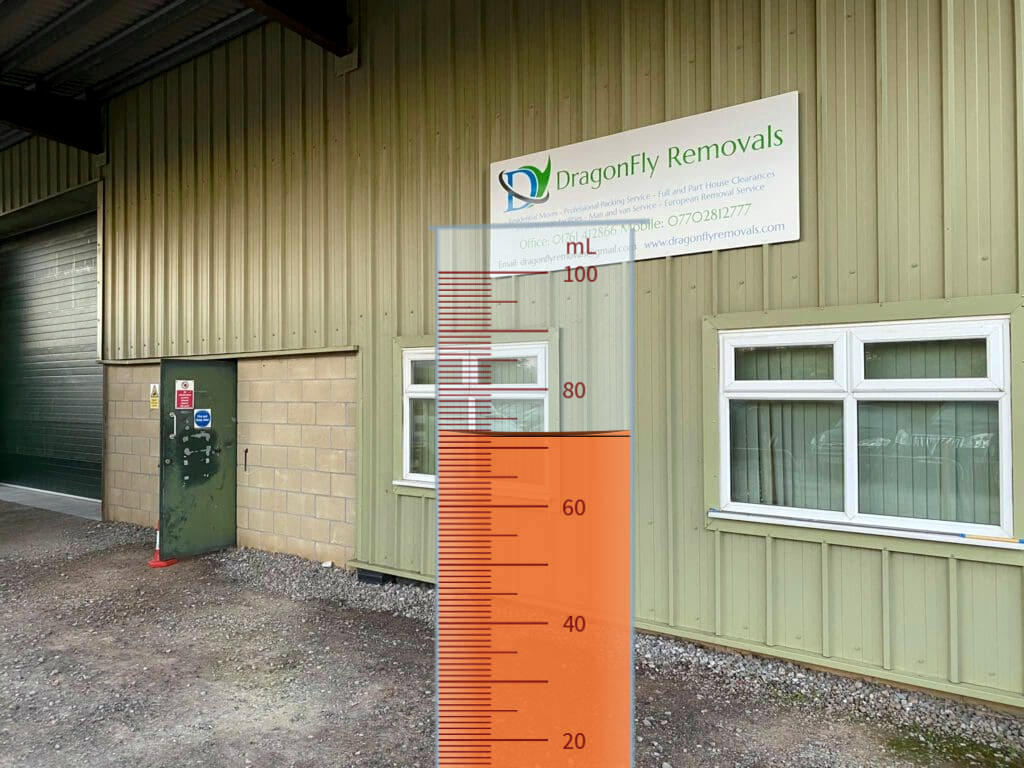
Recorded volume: 72
